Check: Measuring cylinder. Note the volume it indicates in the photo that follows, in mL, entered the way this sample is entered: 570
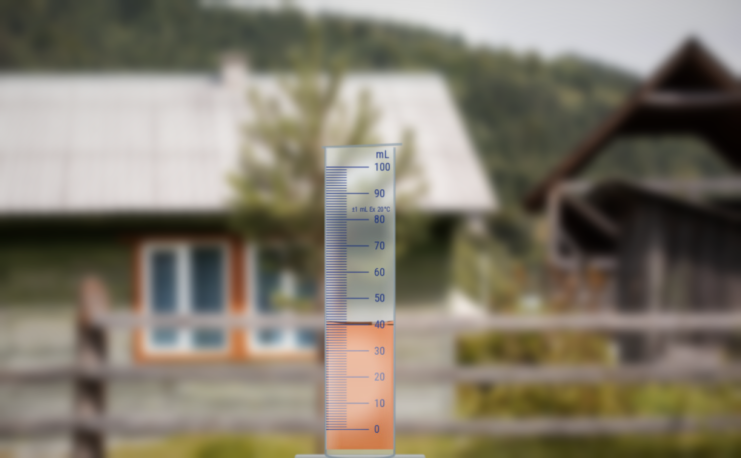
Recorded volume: 40
